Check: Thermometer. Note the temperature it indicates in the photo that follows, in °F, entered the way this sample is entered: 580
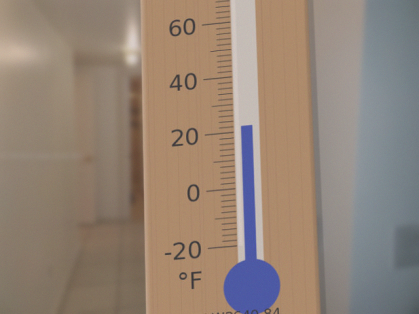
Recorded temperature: 22
